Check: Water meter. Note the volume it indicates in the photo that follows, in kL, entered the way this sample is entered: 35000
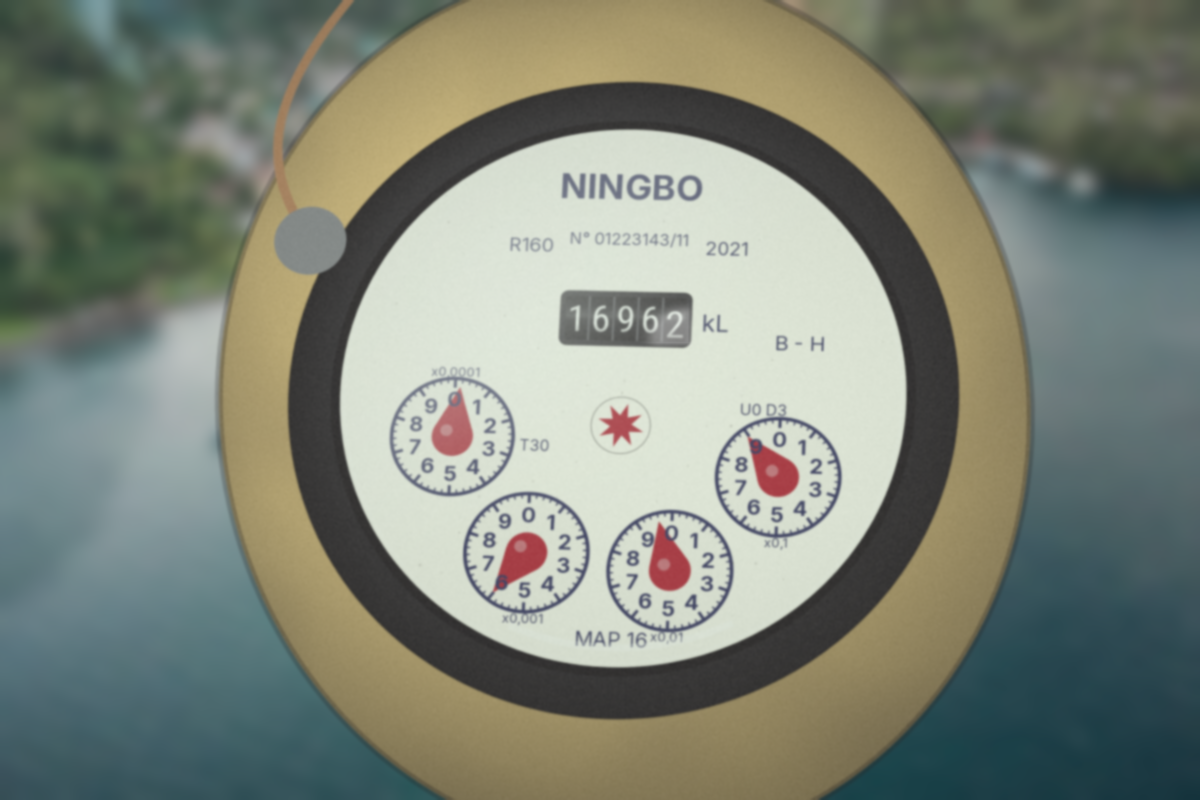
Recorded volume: 16961.8960
